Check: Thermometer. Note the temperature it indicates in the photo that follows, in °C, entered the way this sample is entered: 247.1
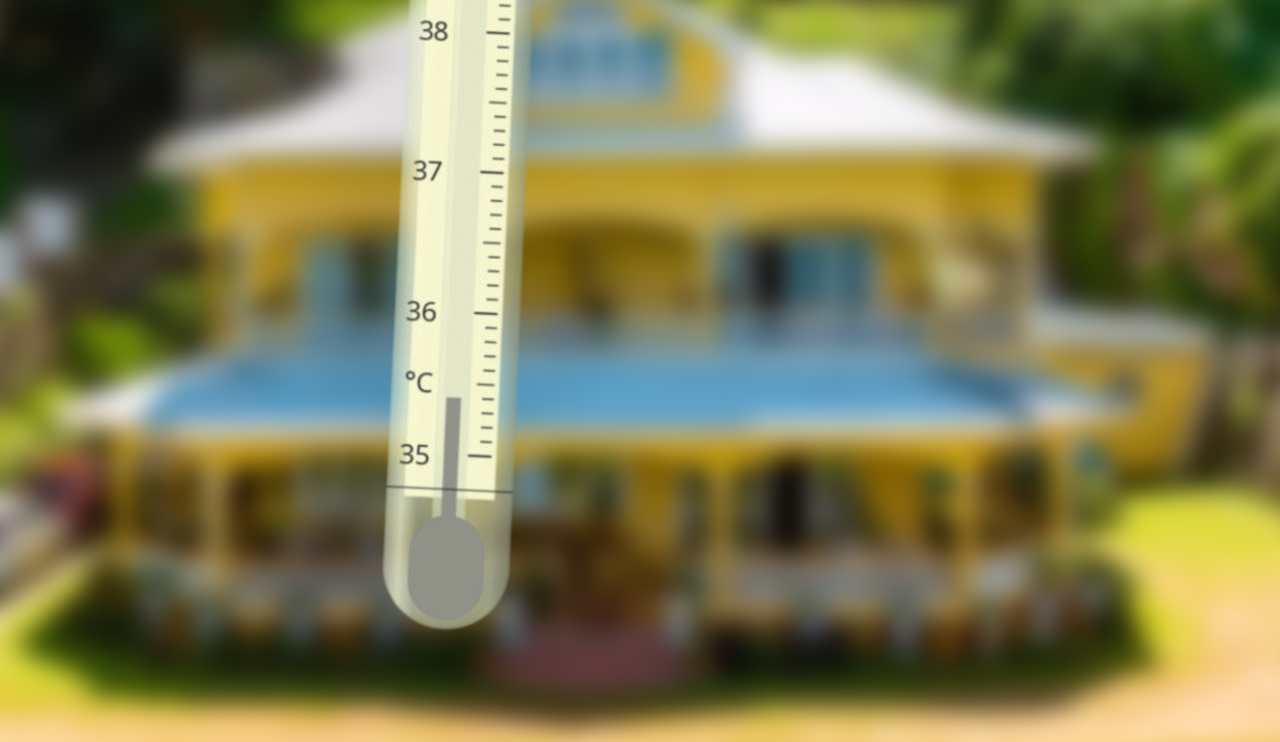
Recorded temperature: 35.4
